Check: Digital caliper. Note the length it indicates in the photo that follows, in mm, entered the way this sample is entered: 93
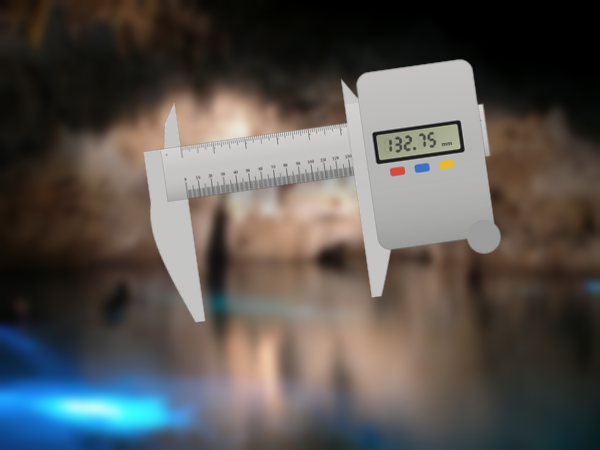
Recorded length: 132.75
